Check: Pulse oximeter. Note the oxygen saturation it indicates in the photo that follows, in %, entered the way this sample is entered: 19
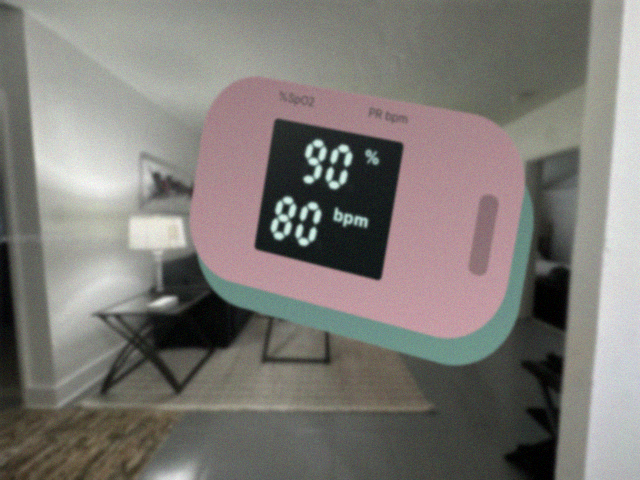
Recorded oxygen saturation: 90
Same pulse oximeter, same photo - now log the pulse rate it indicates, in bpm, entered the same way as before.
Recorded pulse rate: 80
